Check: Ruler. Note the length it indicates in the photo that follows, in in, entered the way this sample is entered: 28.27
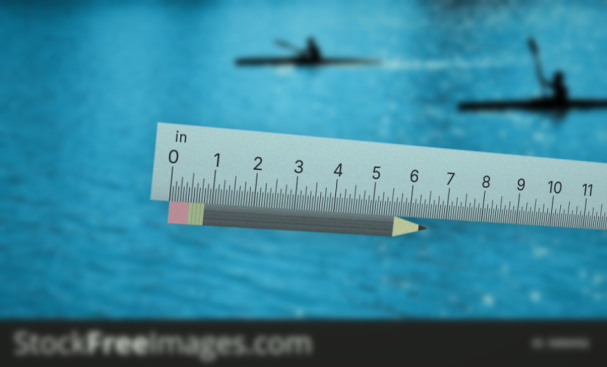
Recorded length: 6.5
